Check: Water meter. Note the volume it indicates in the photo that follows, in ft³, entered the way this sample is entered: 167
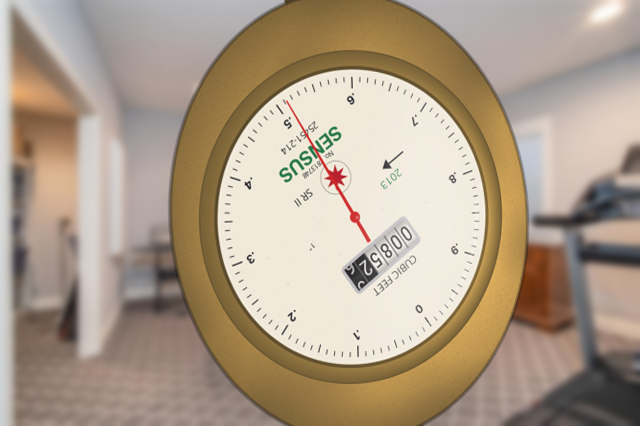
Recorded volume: 8525.51
